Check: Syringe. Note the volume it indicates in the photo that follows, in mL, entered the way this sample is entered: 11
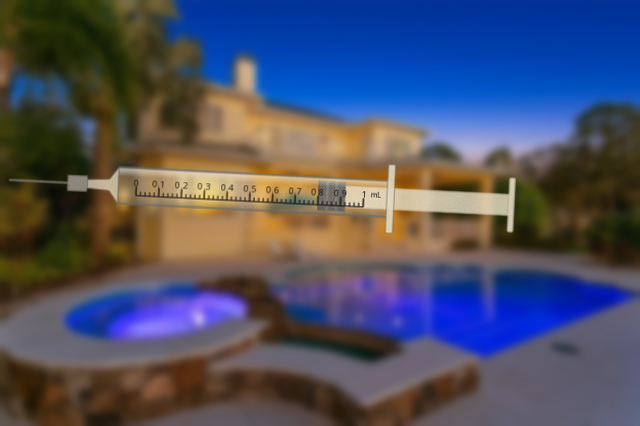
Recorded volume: 0.8
